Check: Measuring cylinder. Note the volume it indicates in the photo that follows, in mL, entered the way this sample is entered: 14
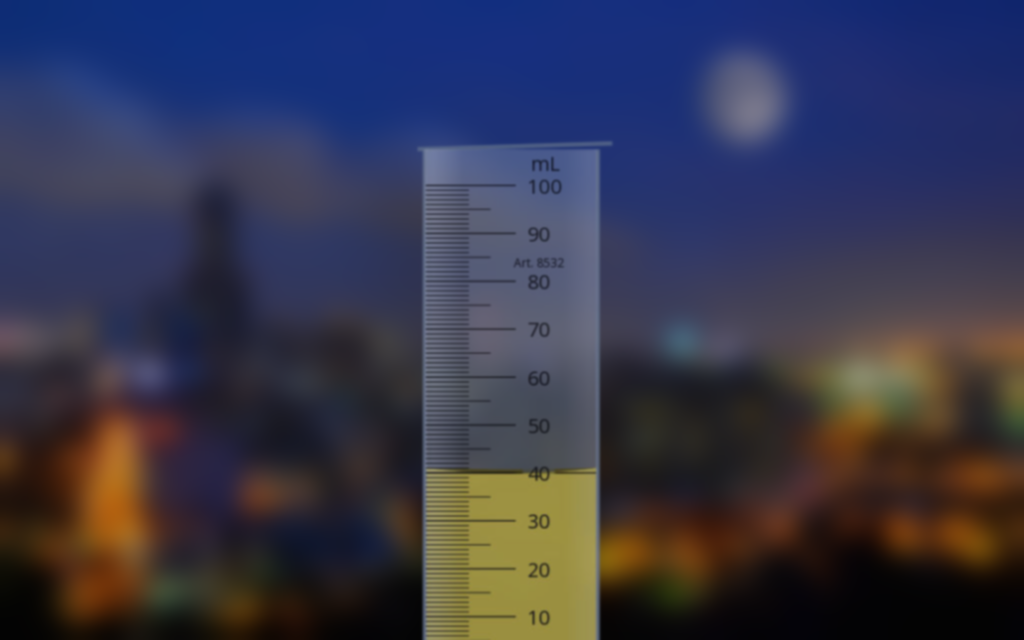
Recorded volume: 40
